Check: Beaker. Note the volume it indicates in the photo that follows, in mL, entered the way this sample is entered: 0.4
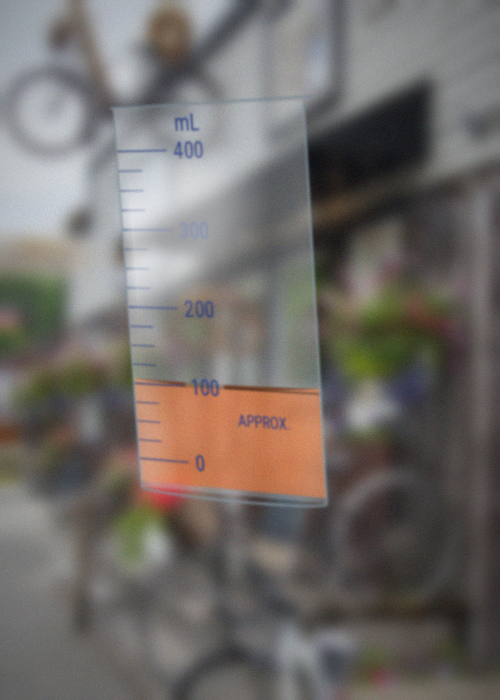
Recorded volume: 100
